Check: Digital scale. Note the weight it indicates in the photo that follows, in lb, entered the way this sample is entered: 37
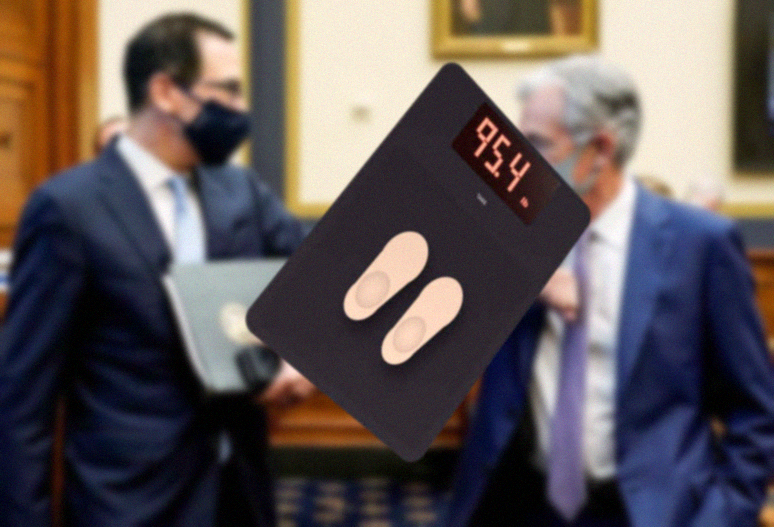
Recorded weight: 95.4
